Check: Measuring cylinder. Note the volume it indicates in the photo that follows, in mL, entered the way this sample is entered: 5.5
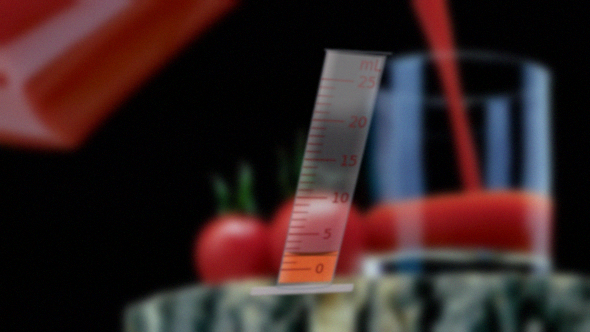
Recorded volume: 2
